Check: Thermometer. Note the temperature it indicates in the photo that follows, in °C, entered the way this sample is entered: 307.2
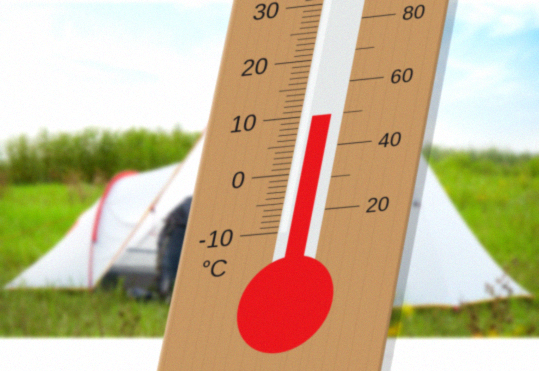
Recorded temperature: 10
